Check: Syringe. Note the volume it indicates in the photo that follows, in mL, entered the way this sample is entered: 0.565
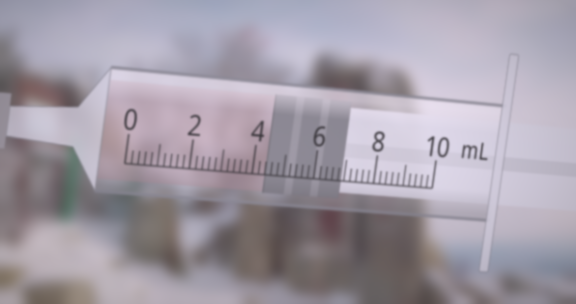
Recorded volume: 4.4
